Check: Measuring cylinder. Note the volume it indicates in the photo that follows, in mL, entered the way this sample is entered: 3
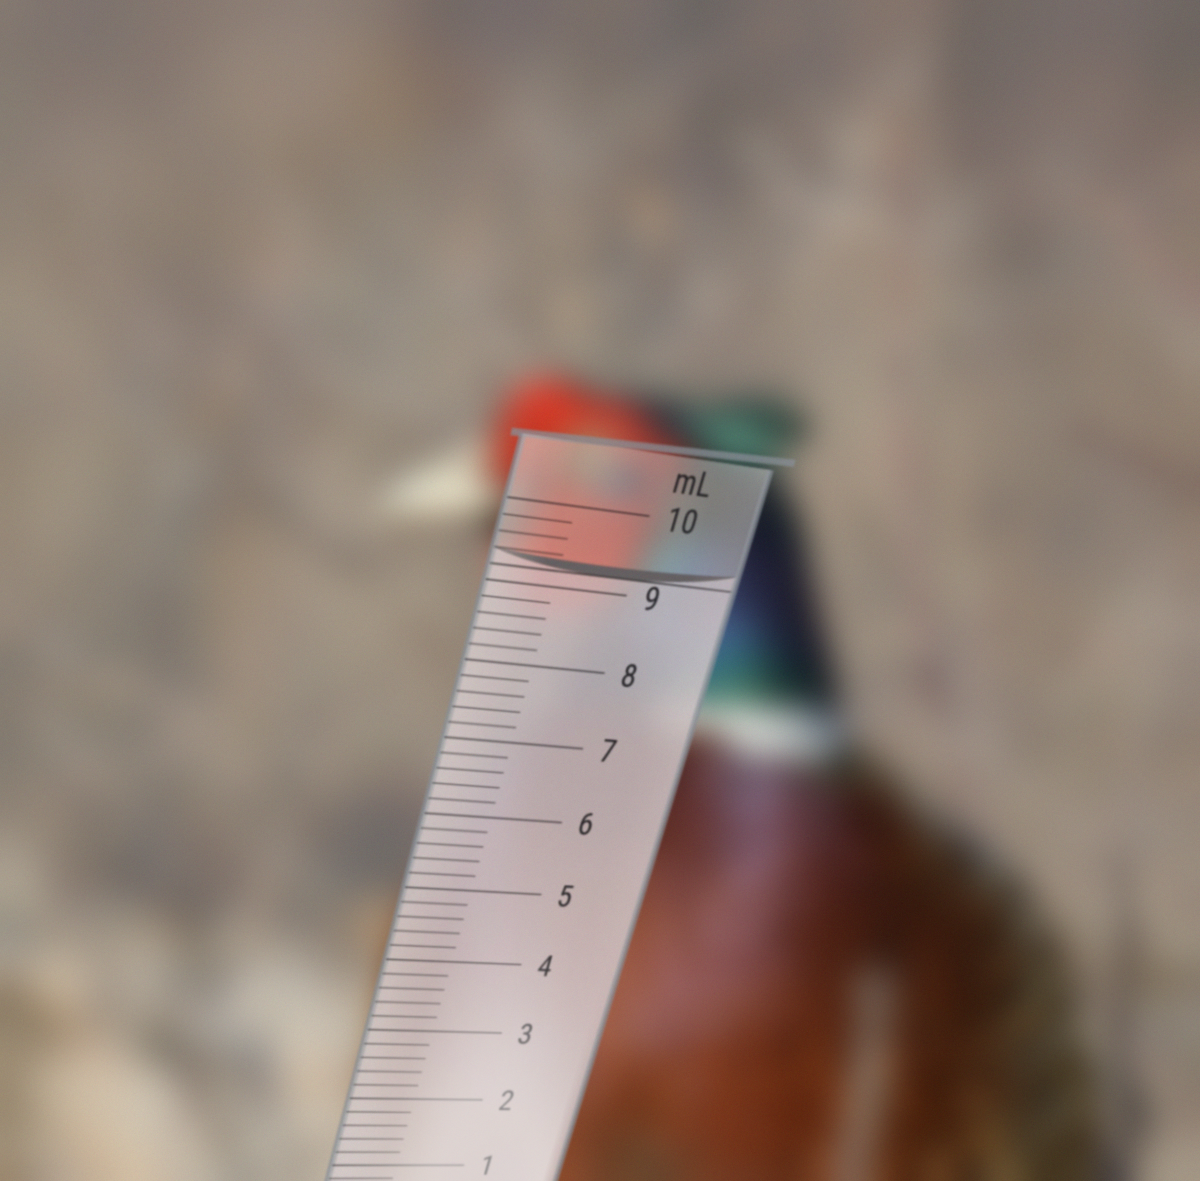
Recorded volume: 9.2
